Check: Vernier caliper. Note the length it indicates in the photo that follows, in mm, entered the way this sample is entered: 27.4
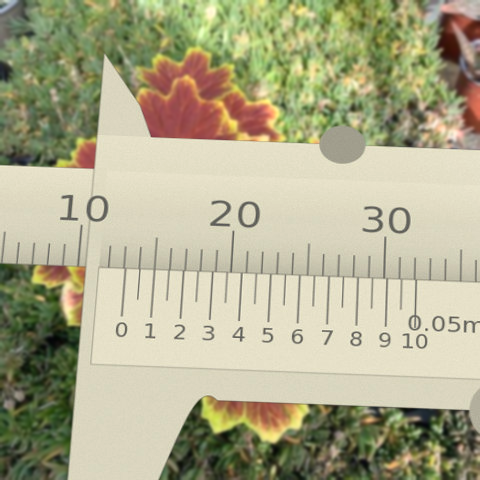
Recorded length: 13.1
